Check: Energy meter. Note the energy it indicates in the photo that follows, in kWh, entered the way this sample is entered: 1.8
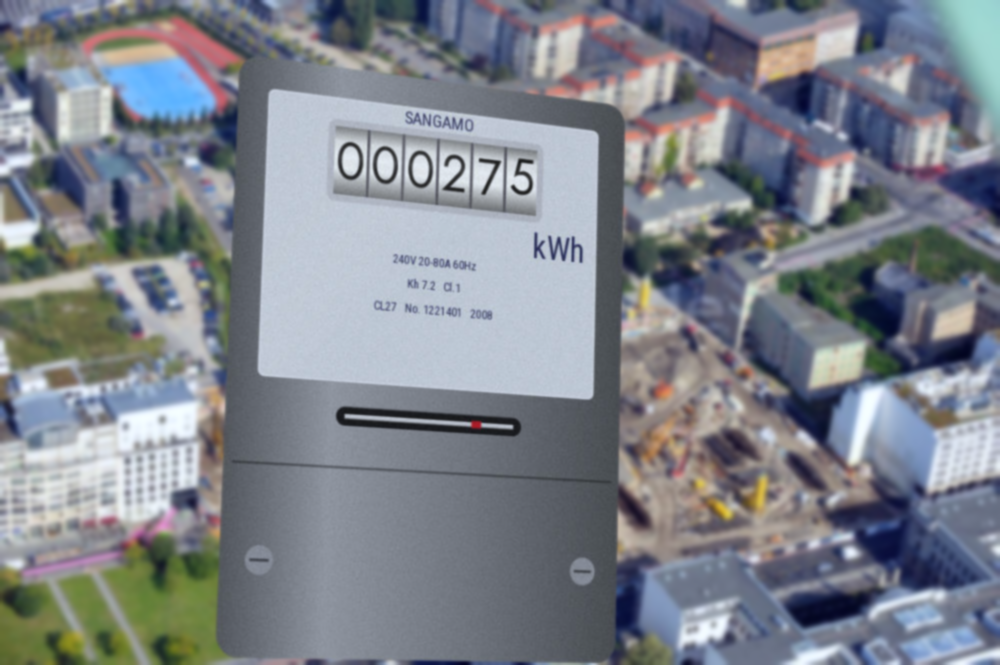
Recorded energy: 275
